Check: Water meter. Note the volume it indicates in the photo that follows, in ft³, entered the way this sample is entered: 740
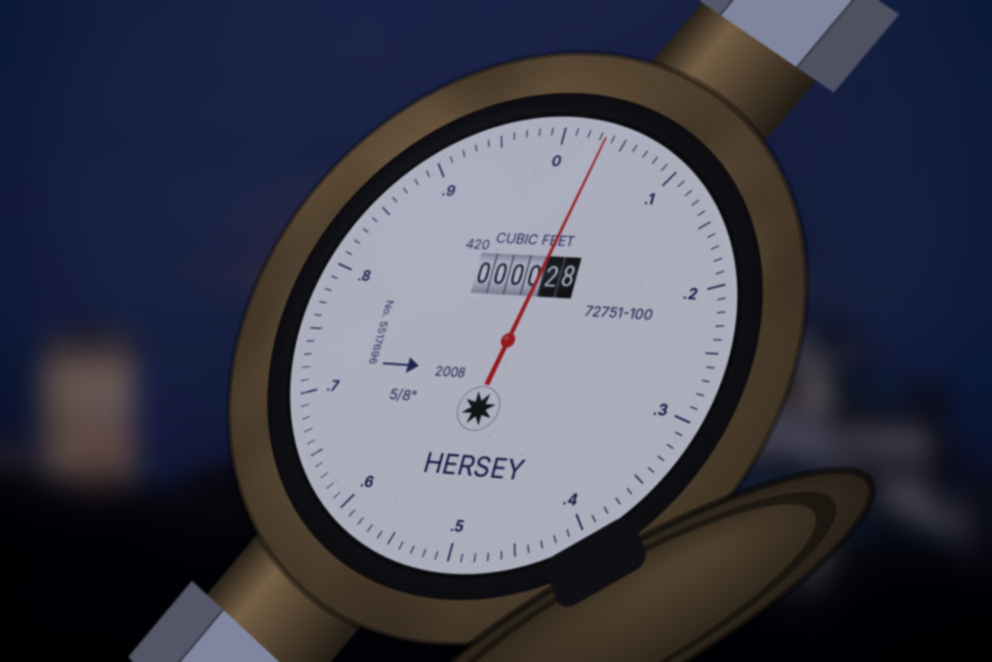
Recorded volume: 28.03
